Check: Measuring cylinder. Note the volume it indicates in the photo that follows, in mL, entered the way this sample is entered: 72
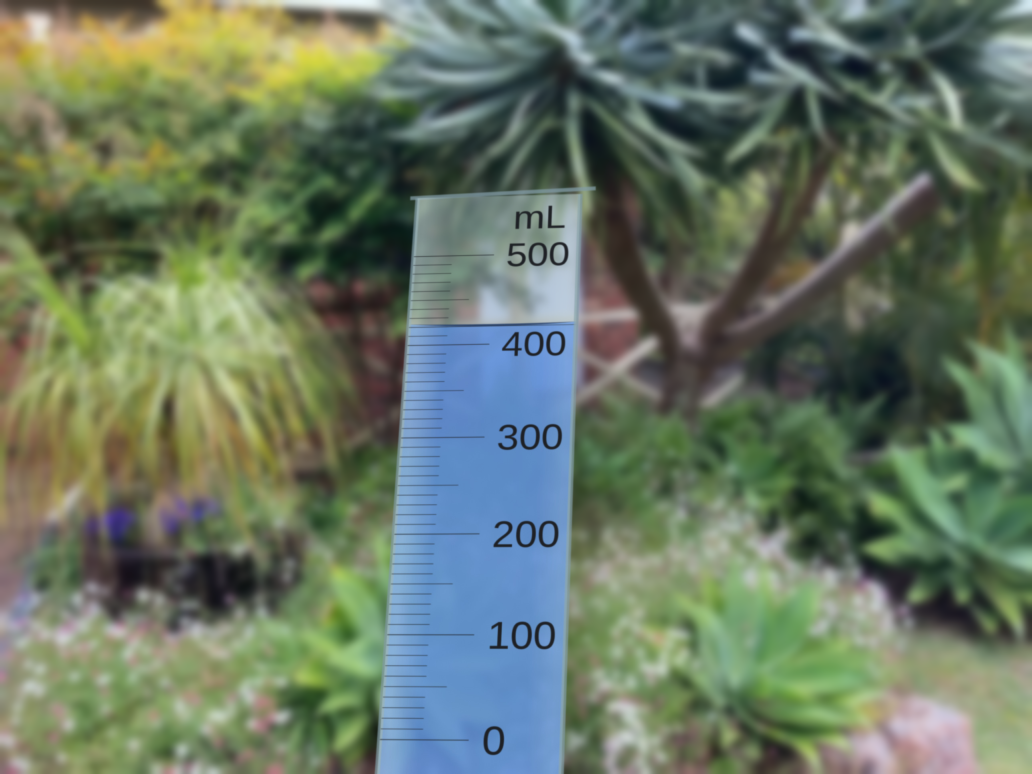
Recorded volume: 420
